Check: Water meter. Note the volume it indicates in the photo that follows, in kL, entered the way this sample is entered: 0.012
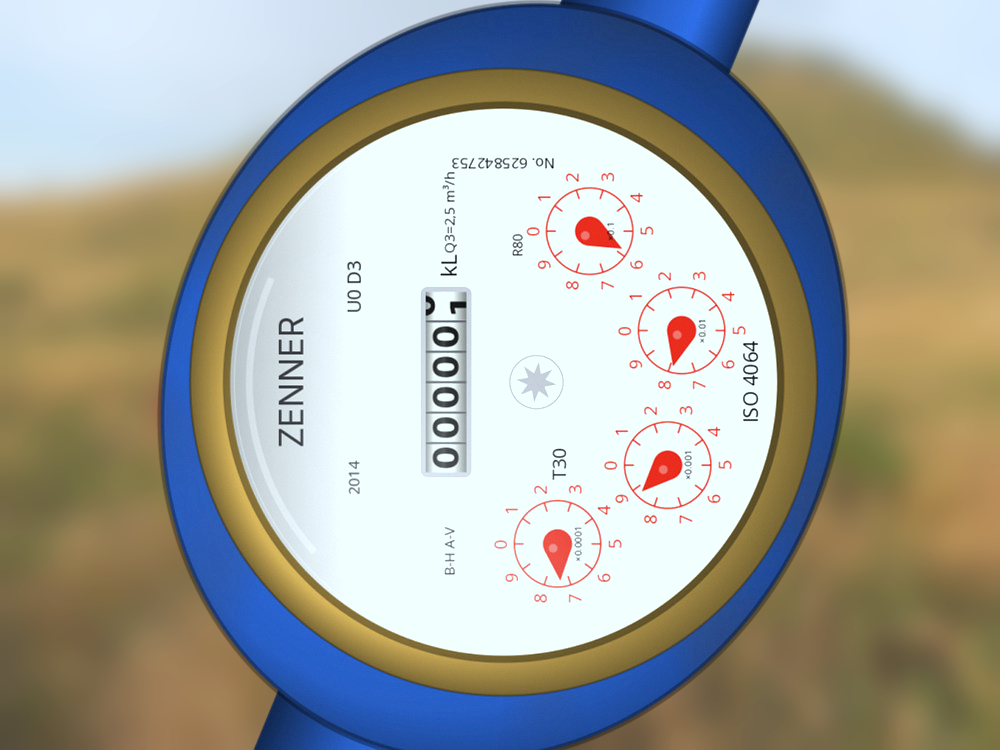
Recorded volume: 0.5787
